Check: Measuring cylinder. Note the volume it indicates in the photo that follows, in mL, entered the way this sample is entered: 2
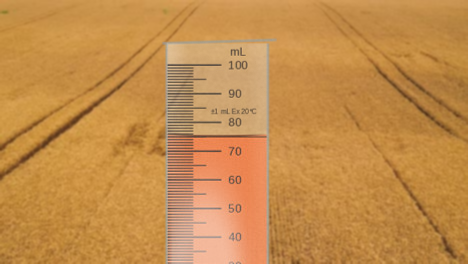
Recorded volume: 75
